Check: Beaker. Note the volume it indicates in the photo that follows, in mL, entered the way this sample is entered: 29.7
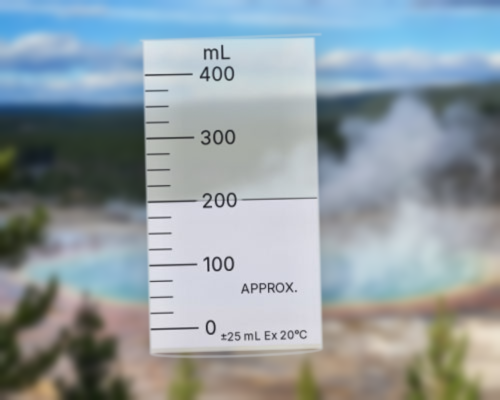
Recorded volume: 200
